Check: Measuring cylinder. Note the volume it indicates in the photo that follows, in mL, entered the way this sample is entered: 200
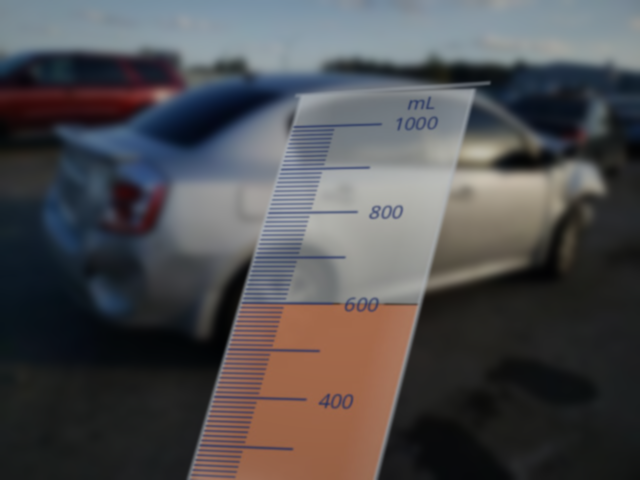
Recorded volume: 600
